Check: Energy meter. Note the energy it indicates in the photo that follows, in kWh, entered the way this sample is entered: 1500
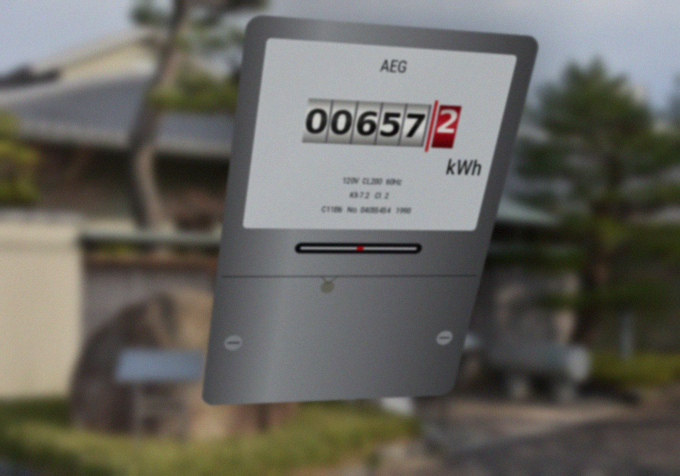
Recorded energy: 657.2
